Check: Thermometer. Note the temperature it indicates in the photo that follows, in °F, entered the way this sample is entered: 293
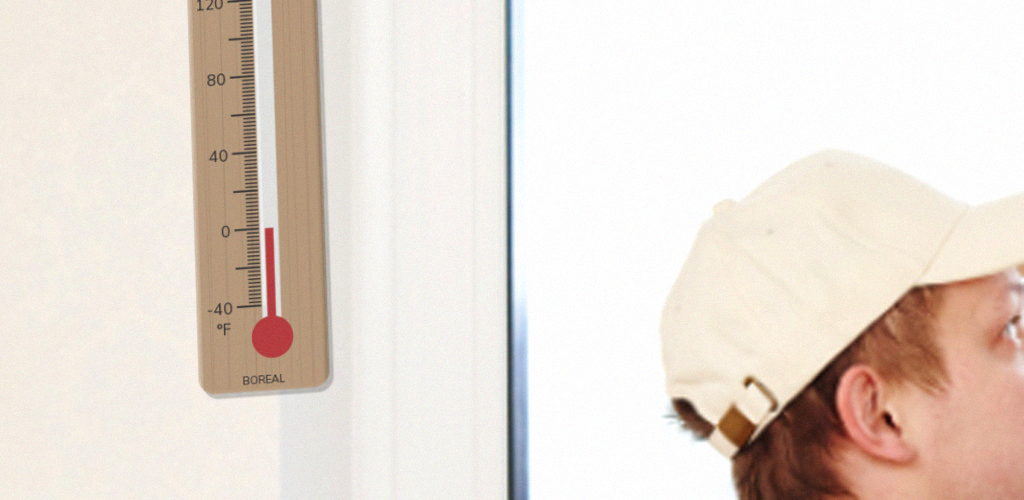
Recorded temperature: 0
